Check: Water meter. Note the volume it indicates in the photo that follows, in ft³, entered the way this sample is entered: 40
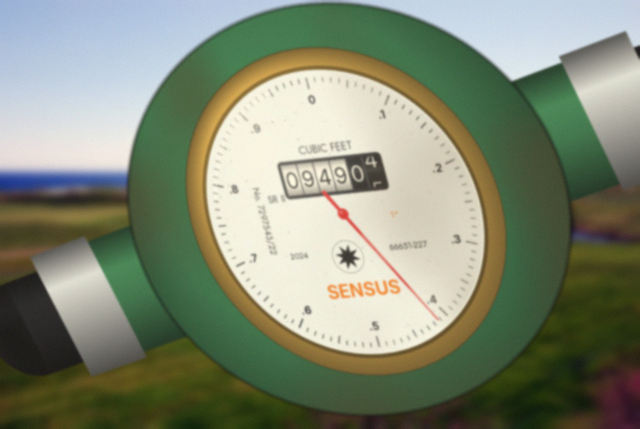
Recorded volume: 94904.41
